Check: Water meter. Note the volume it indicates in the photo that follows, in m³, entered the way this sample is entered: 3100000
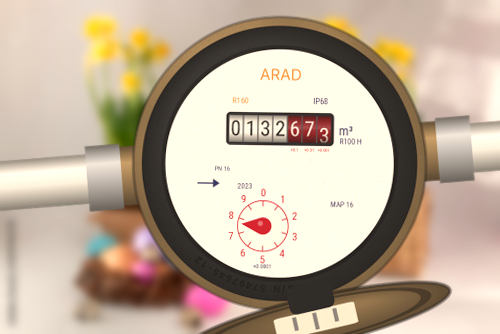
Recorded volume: 132.6727
